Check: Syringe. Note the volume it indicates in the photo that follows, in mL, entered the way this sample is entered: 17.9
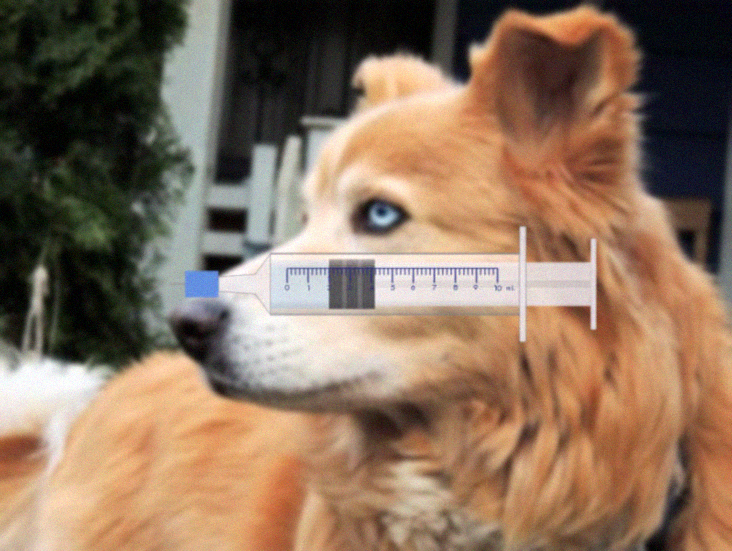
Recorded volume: 2
